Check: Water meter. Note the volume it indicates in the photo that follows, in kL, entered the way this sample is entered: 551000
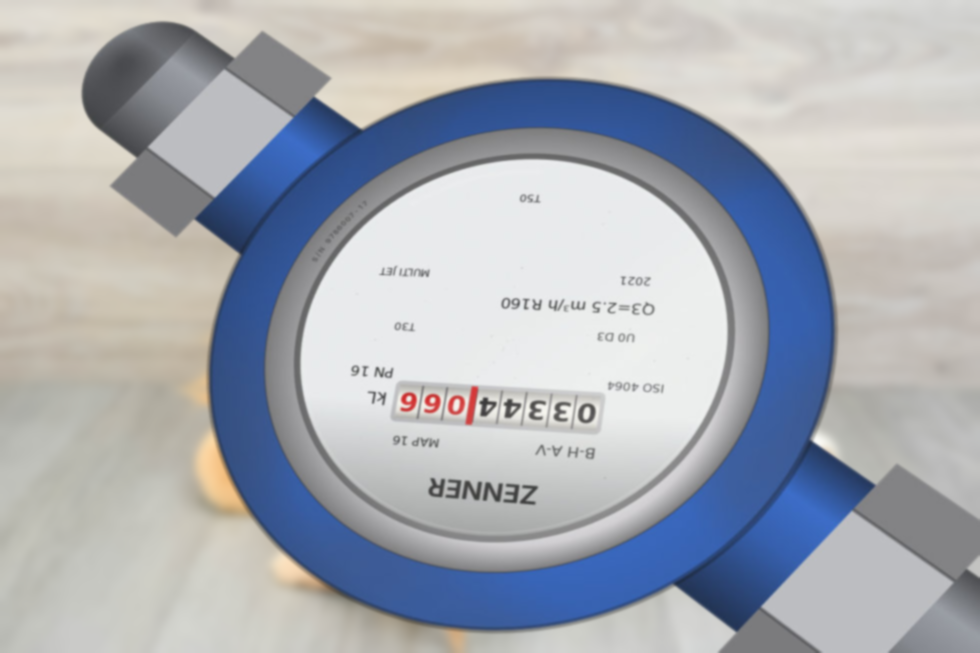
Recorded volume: 3344.066
